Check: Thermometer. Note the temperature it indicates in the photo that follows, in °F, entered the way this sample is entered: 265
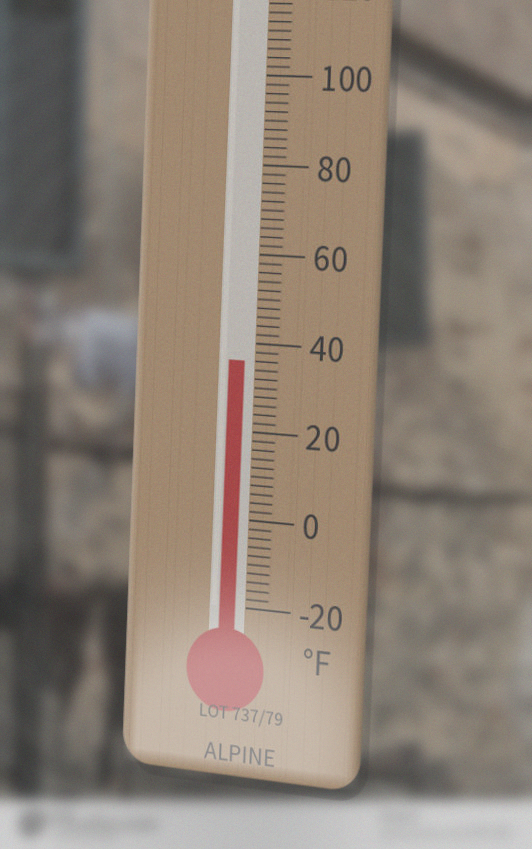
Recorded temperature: 36
